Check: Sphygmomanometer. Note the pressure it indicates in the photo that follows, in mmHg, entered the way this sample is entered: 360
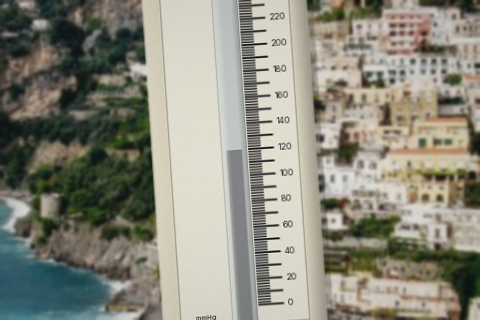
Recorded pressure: 120
